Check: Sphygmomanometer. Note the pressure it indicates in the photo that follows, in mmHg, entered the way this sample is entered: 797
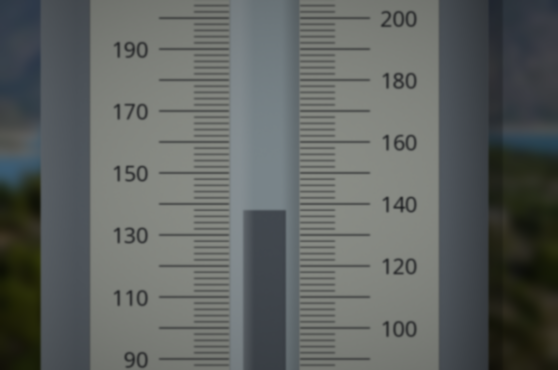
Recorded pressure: 138
